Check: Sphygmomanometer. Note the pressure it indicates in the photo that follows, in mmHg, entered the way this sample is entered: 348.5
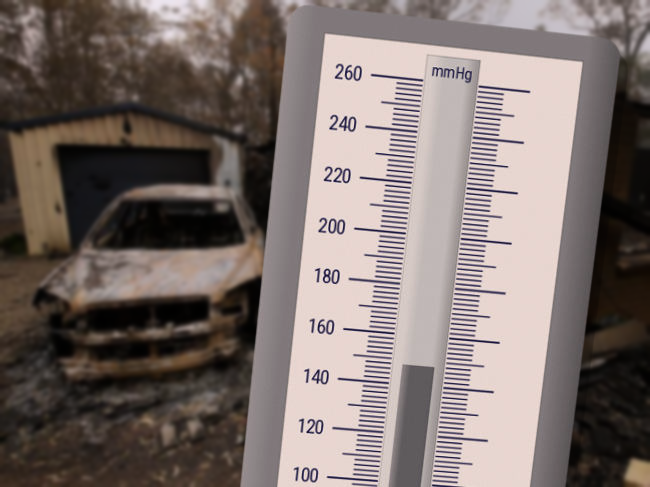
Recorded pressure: 148
